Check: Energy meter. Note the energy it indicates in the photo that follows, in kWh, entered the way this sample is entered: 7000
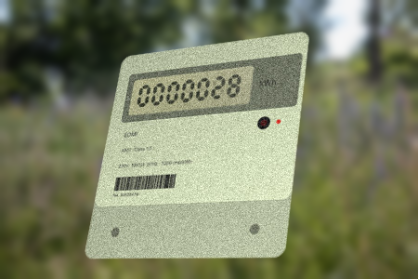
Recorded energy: 28
